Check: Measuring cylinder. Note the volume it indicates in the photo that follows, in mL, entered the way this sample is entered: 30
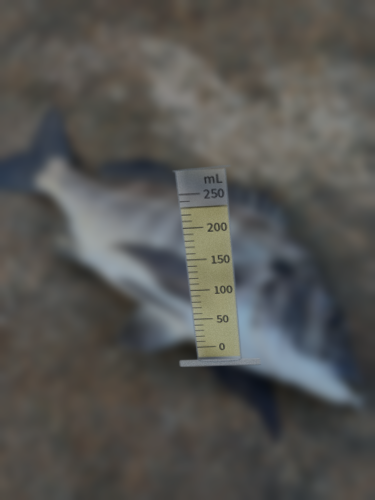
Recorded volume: 230
